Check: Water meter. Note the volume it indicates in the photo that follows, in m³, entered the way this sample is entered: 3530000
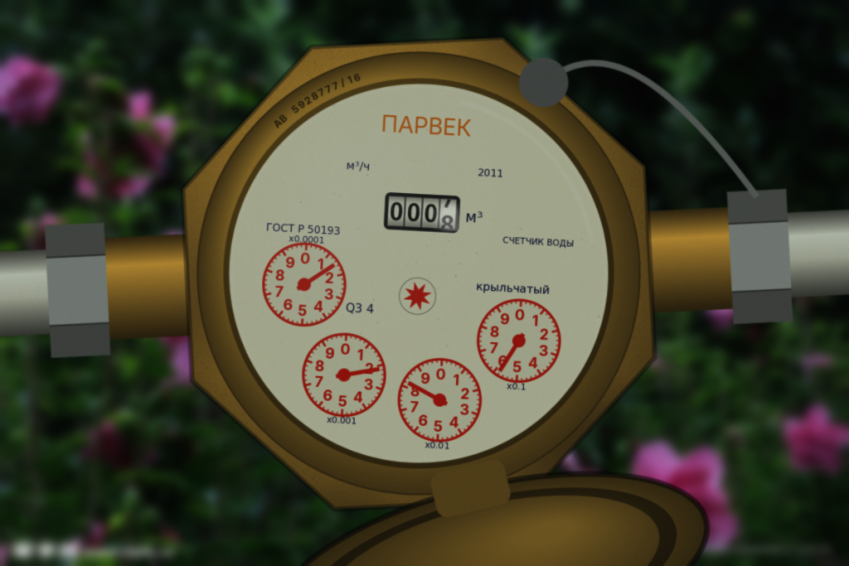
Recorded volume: 7.5821
